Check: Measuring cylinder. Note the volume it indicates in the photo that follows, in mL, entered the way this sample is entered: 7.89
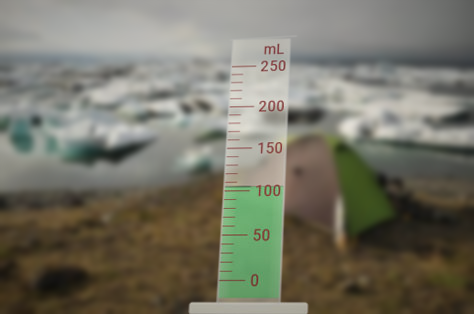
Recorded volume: 105
